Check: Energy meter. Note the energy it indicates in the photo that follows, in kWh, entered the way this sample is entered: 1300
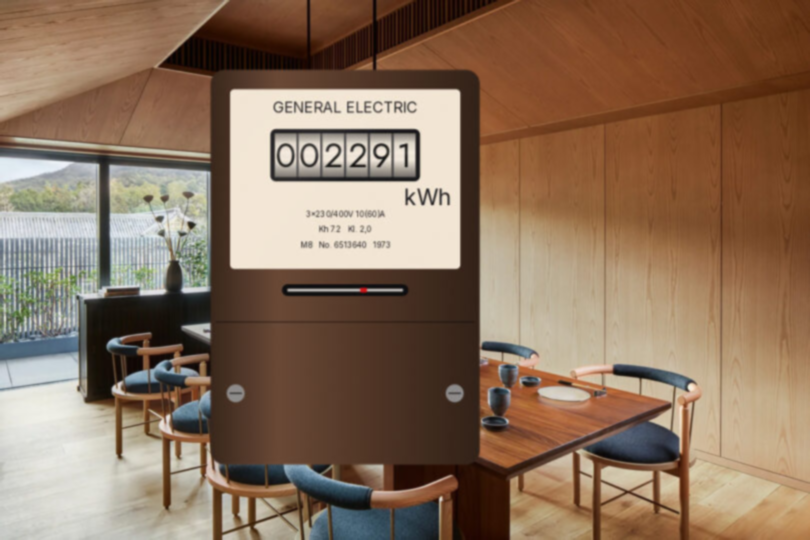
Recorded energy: 2291
